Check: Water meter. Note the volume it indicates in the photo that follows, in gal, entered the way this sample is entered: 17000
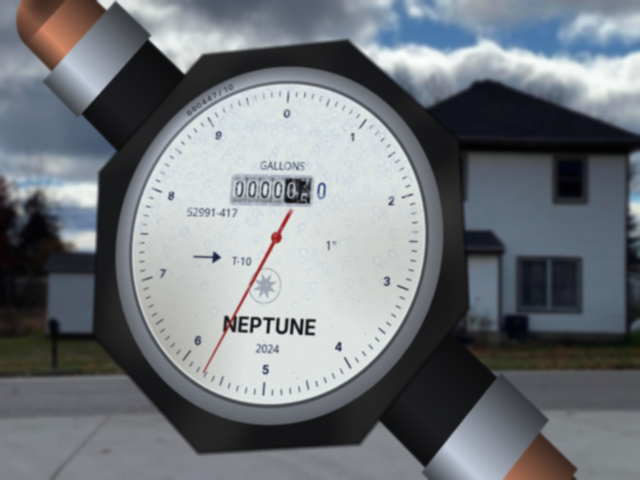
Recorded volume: 45.7
